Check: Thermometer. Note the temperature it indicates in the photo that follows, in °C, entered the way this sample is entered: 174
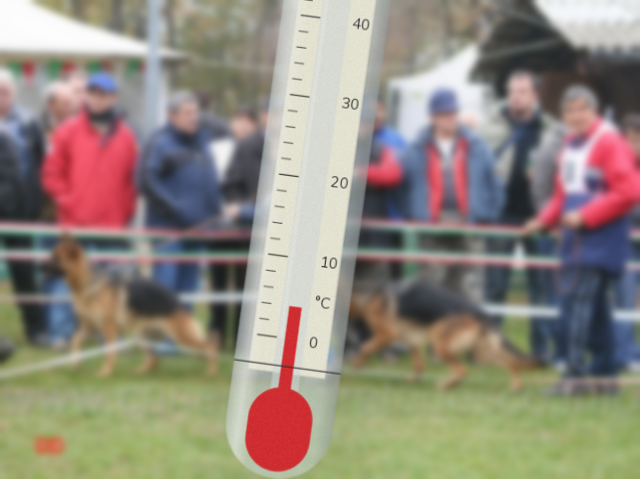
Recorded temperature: 4
